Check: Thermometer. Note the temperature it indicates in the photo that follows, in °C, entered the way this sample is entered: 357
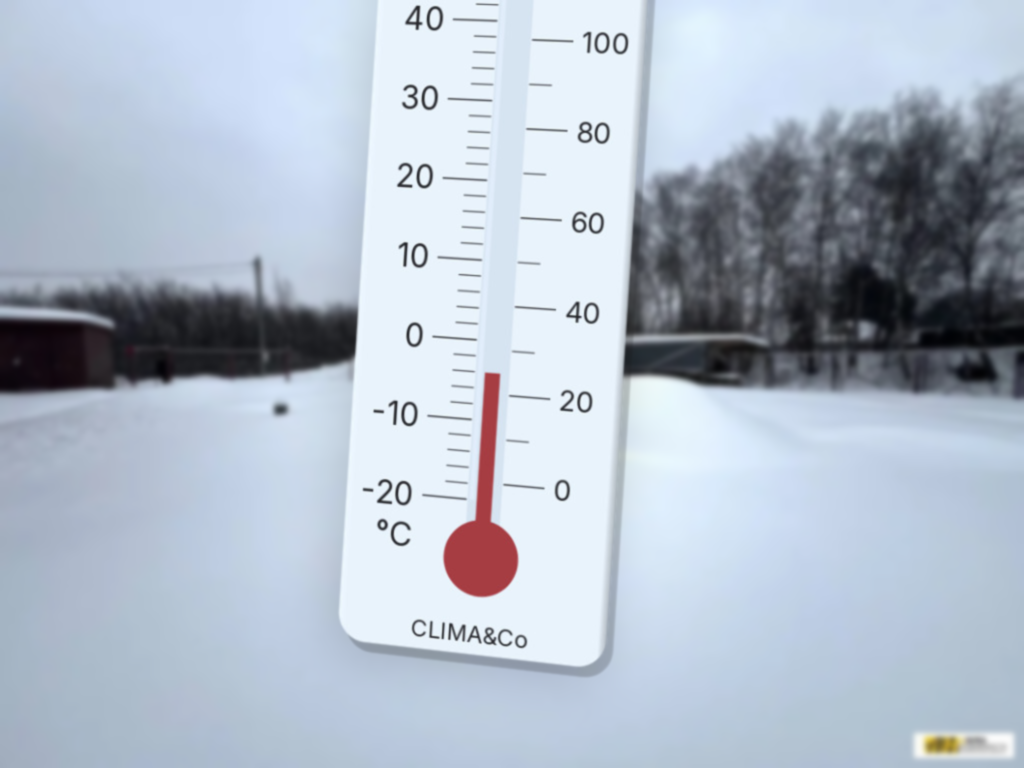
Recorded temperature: -4
